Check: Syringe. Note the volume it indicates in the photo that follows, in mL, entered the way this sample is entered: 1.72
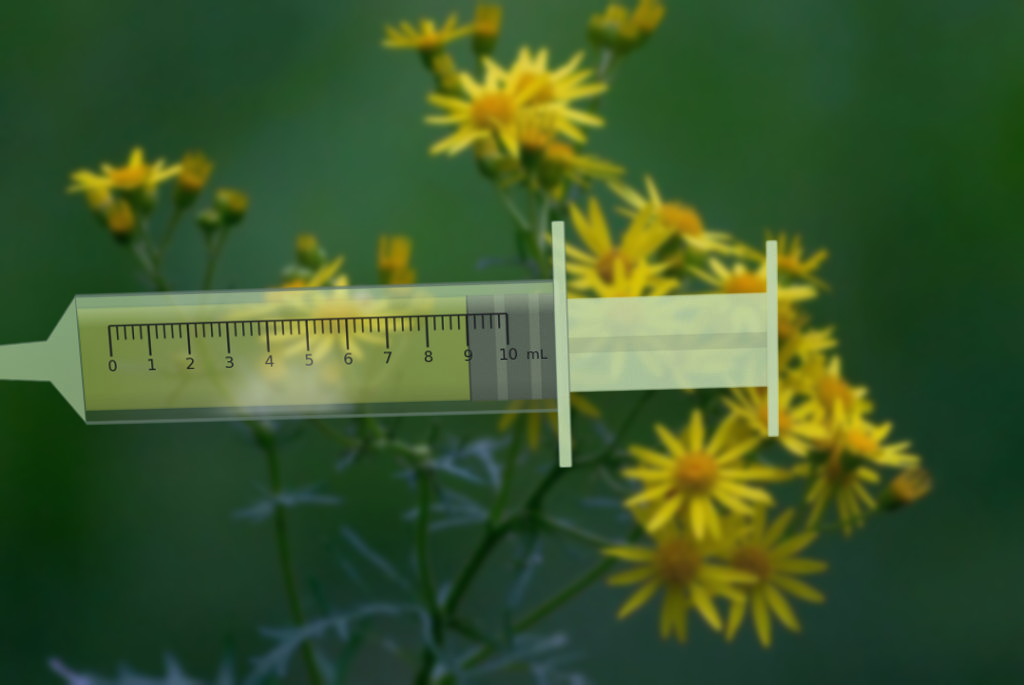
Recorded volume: 9
